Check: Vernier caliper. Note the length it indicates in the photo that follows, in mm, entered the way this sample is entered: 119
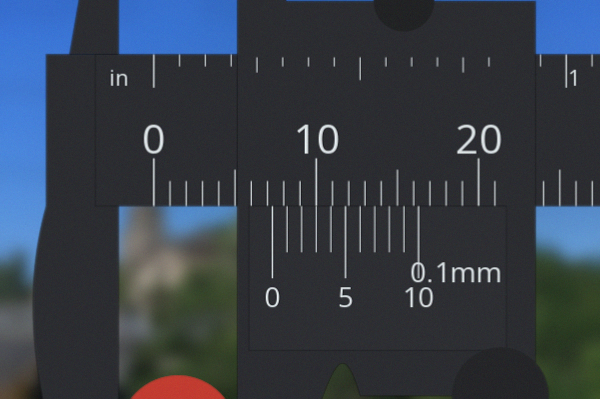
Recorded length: 7.3
